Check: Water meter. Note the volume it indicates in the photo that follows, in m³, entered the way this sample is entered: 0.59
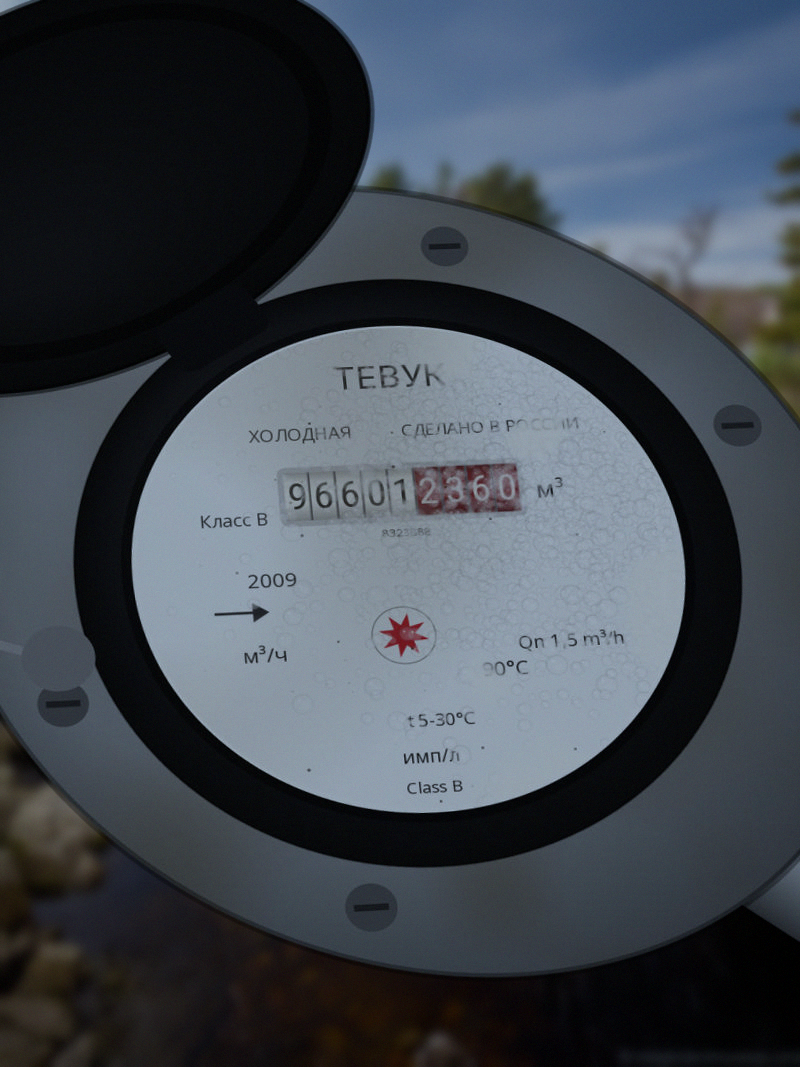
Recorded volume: 96601.2360
